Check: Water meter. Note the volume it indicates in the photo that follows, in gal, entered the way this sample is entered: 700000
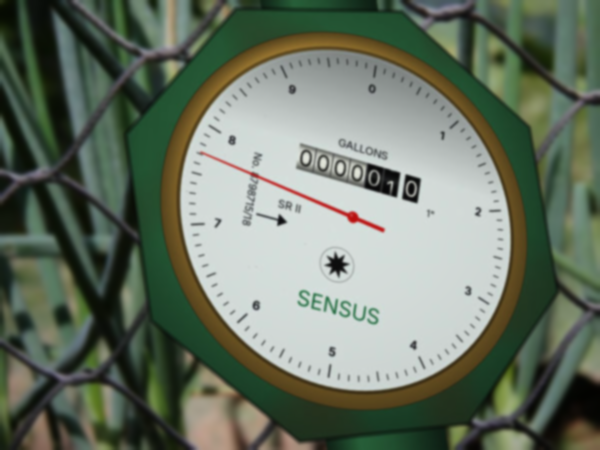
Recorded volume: 7.7
